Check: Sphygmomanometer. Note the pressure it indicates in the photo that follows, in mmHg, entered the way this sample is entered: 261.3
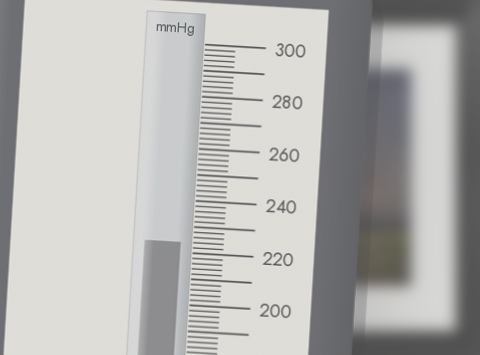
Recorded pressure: 224
